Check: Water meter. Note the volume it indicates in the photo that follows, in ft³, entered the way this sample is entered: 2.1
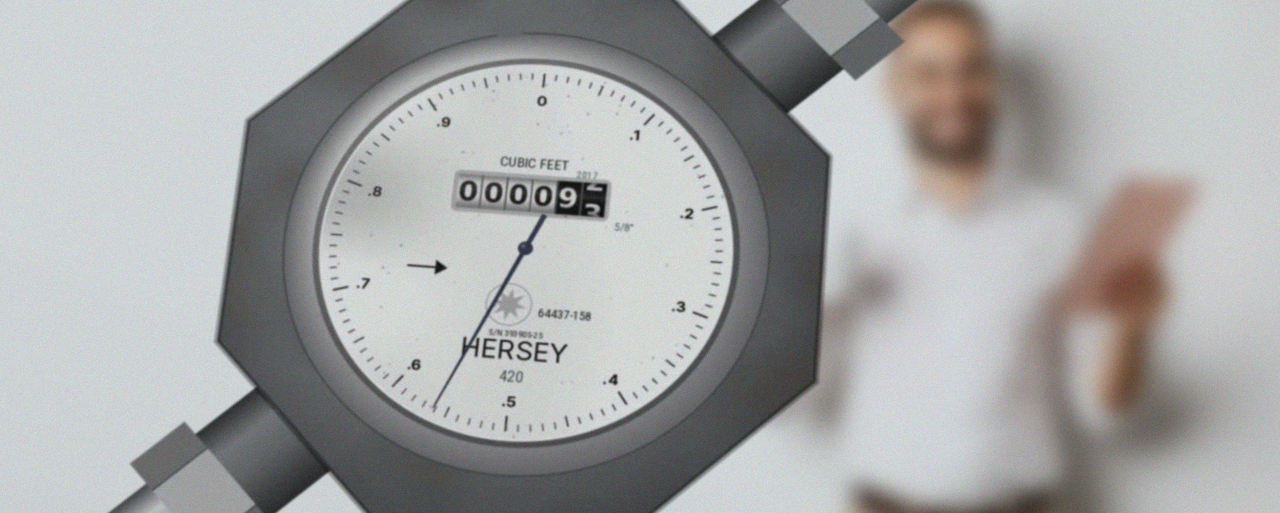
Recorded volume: 92.56
